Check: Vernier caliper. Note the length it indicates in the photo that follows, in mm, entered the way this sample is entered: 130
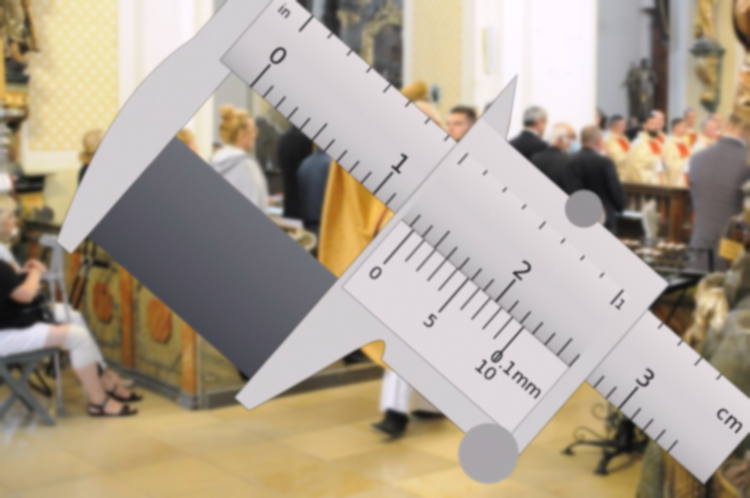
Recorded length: 13.3
